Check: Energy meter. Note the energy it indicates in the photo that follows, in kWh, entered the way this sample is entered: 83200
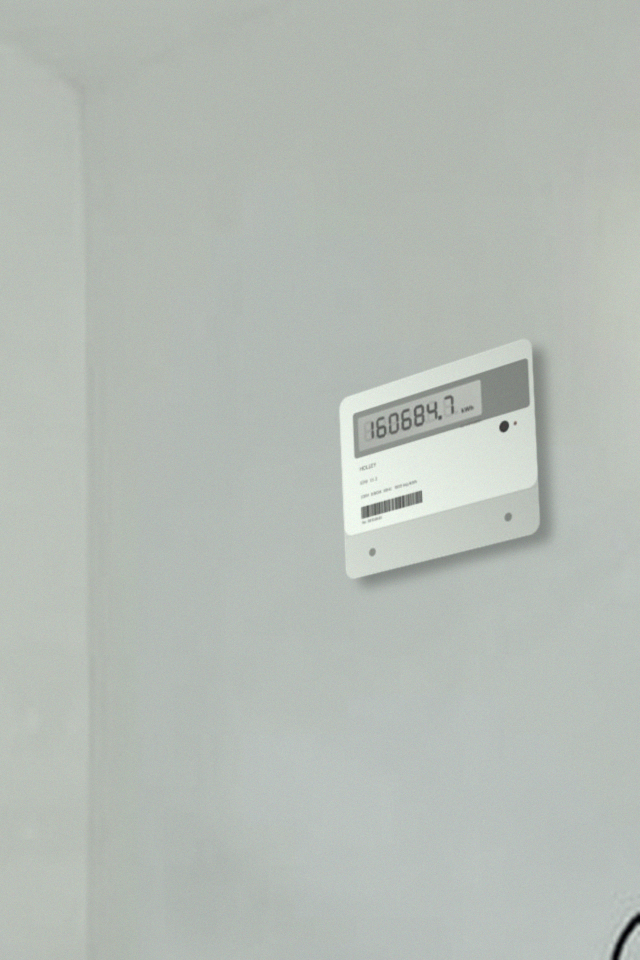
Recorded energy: 160684.7
